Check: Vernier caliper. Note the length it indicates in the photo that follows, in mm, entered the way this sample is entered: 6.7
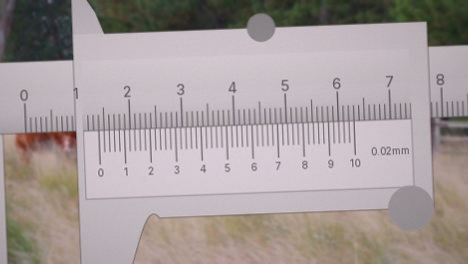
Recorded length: 14.0
